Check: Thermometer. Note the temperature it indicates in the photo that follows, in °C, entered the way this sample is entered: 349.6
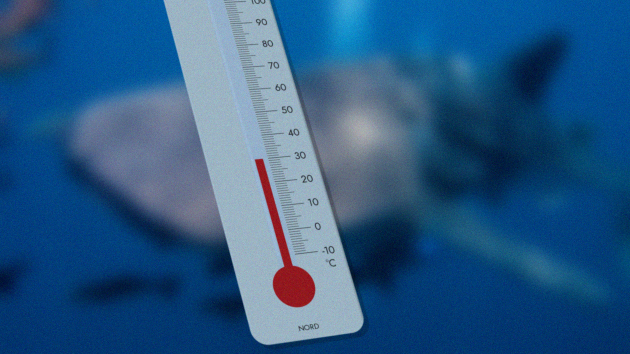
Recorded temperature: 30
